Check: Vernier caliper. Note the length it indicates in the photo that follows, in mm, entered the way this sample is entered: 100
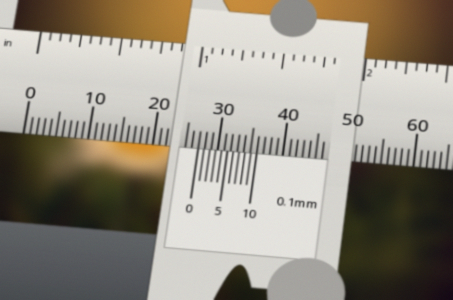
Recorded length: 27.0
